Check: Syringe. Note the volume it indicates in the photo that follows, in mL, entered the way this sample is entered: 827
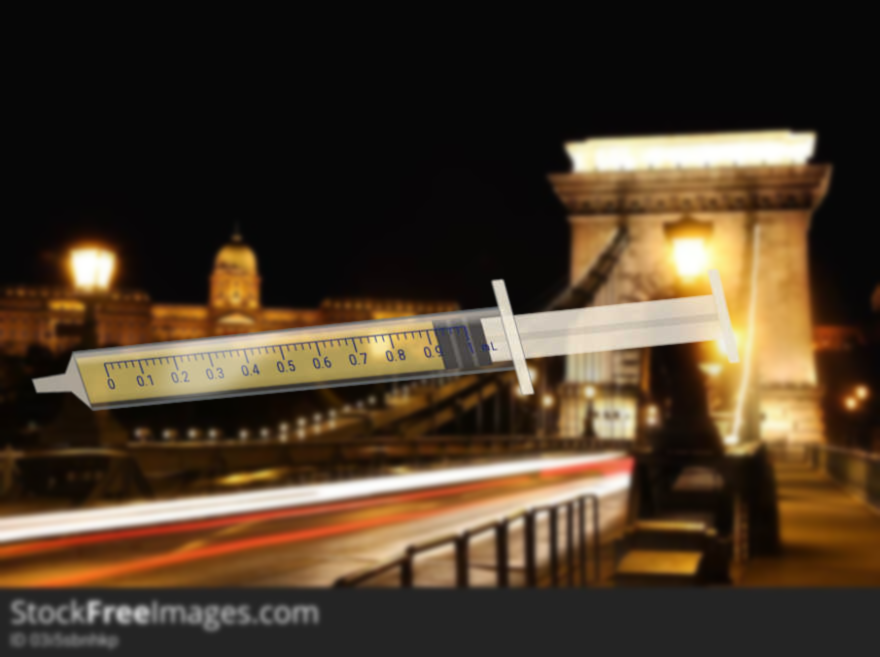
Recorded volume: 0.92
